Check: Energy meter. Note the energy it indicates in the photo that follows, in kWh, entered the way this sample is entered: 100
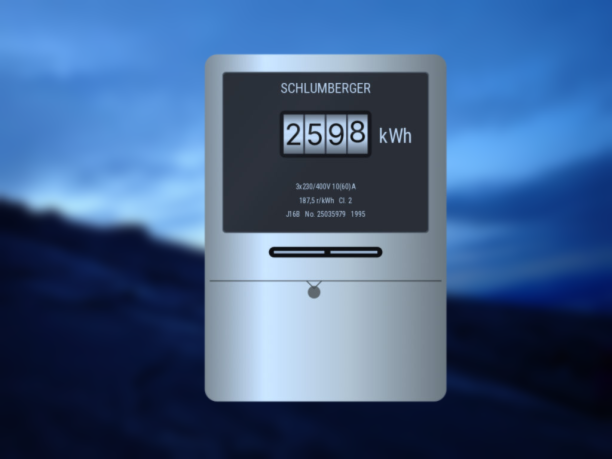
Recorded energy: 2598
